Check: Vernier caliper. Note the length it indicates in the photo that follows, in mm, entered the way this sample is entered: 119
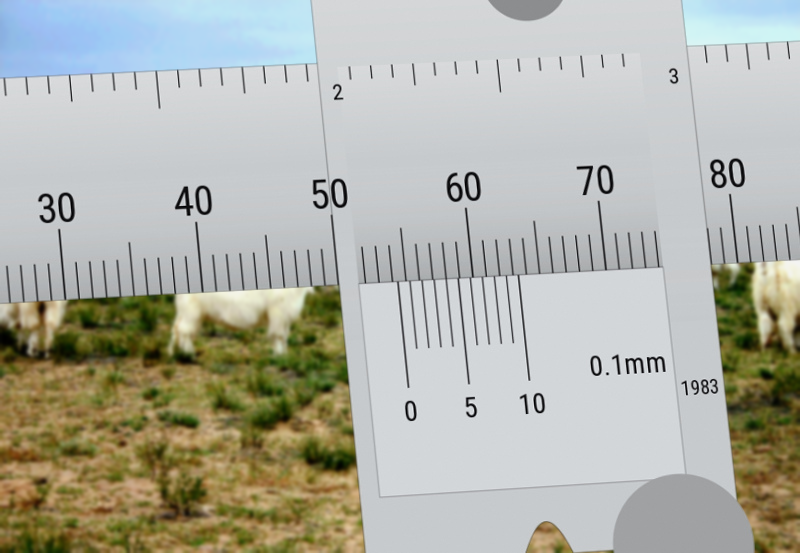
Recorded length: 54.4
